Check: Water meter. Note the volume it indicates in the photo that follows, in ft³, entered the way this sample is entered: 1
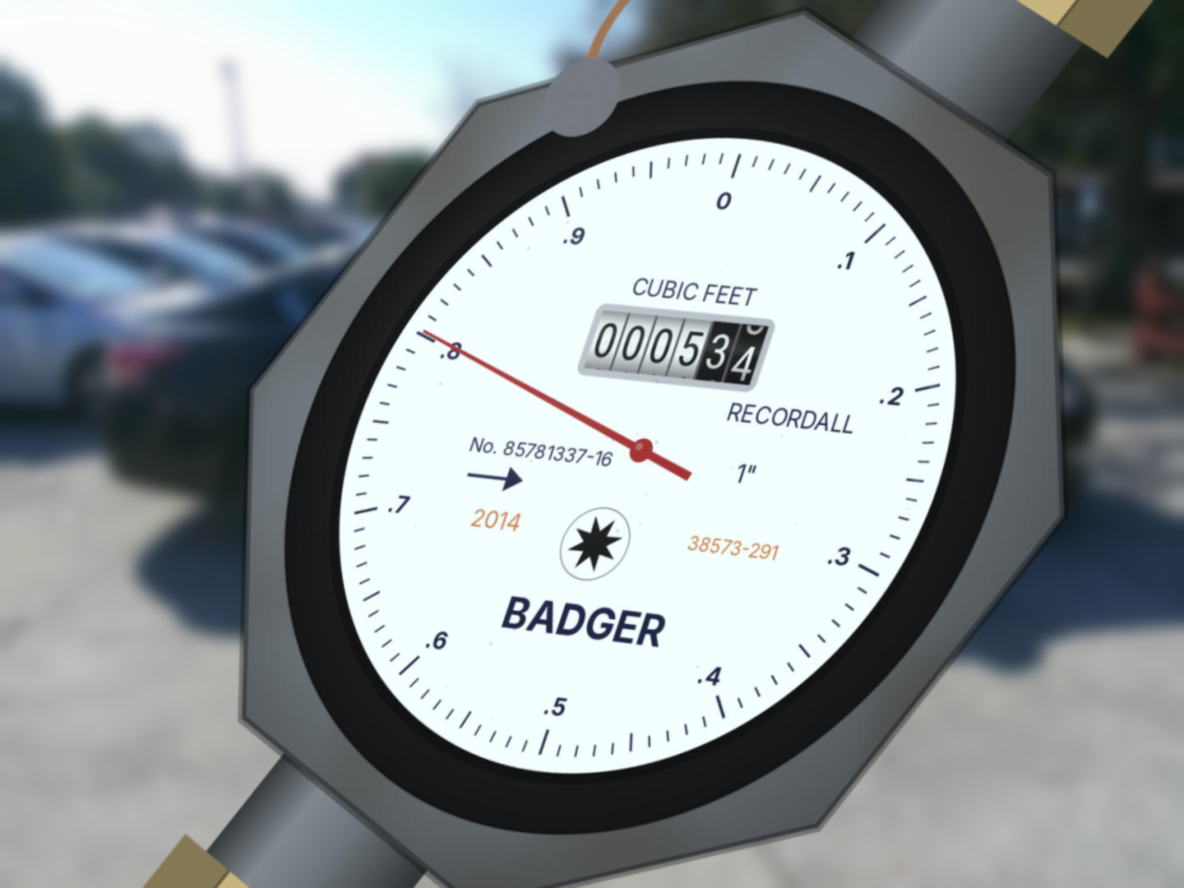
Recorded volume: 533.80
